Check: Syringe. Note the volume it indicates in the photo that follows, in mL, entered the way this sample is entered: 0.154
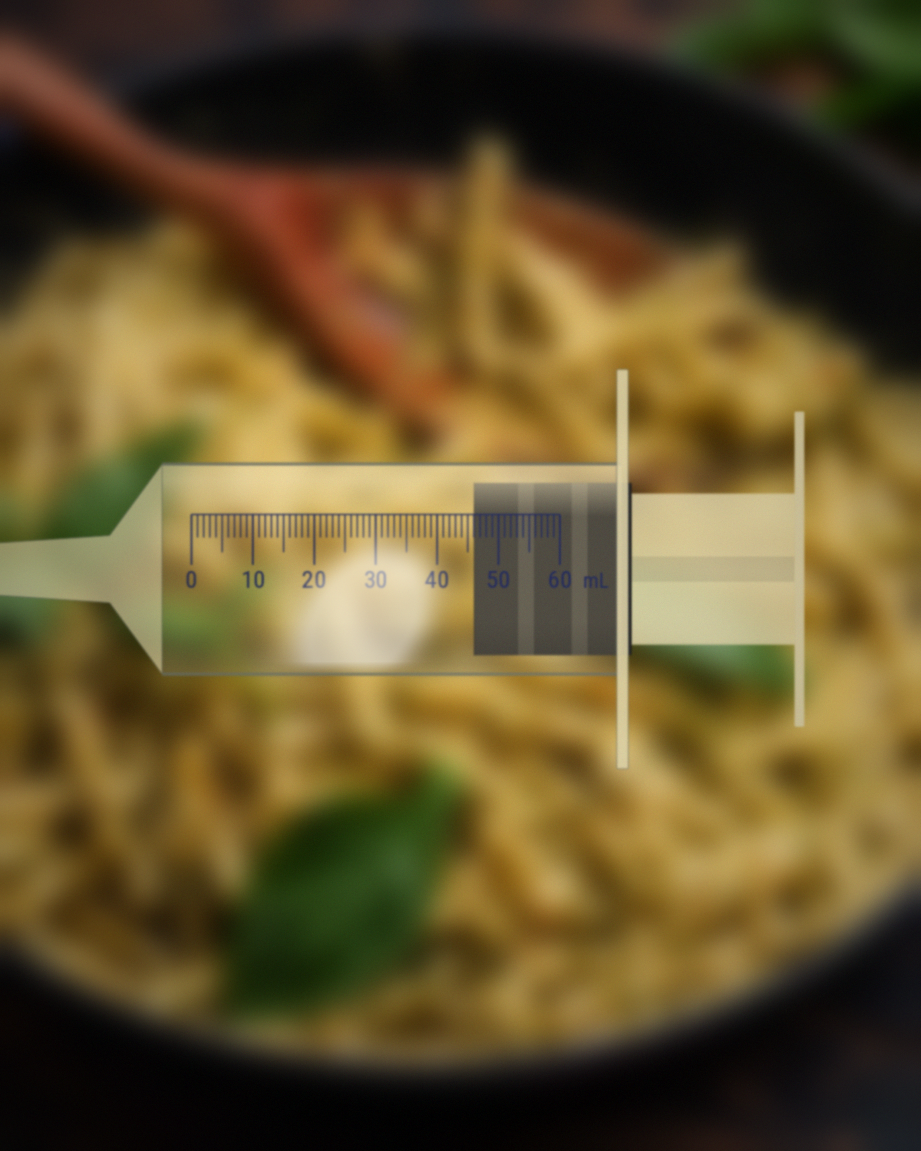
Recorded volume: 46
